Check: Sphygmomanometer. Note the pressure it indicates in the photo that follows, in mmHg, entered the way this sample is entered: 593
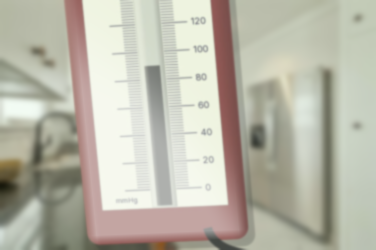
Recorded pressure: 90
